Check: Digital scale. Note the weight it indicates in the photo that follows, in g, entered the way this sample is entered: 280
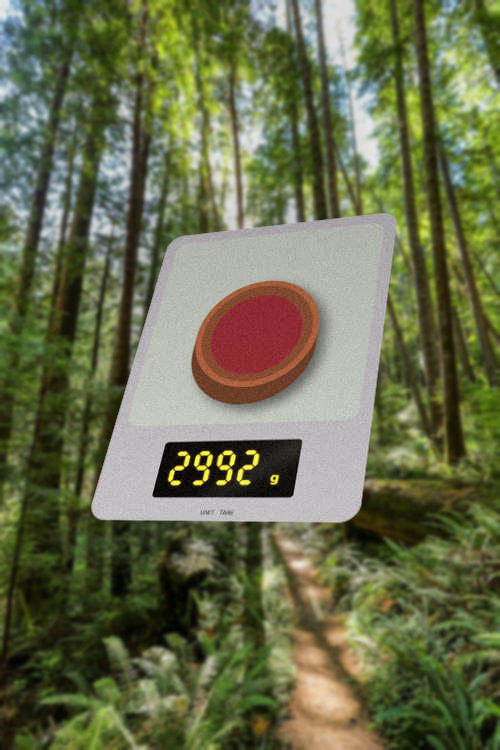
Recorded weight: 2992
